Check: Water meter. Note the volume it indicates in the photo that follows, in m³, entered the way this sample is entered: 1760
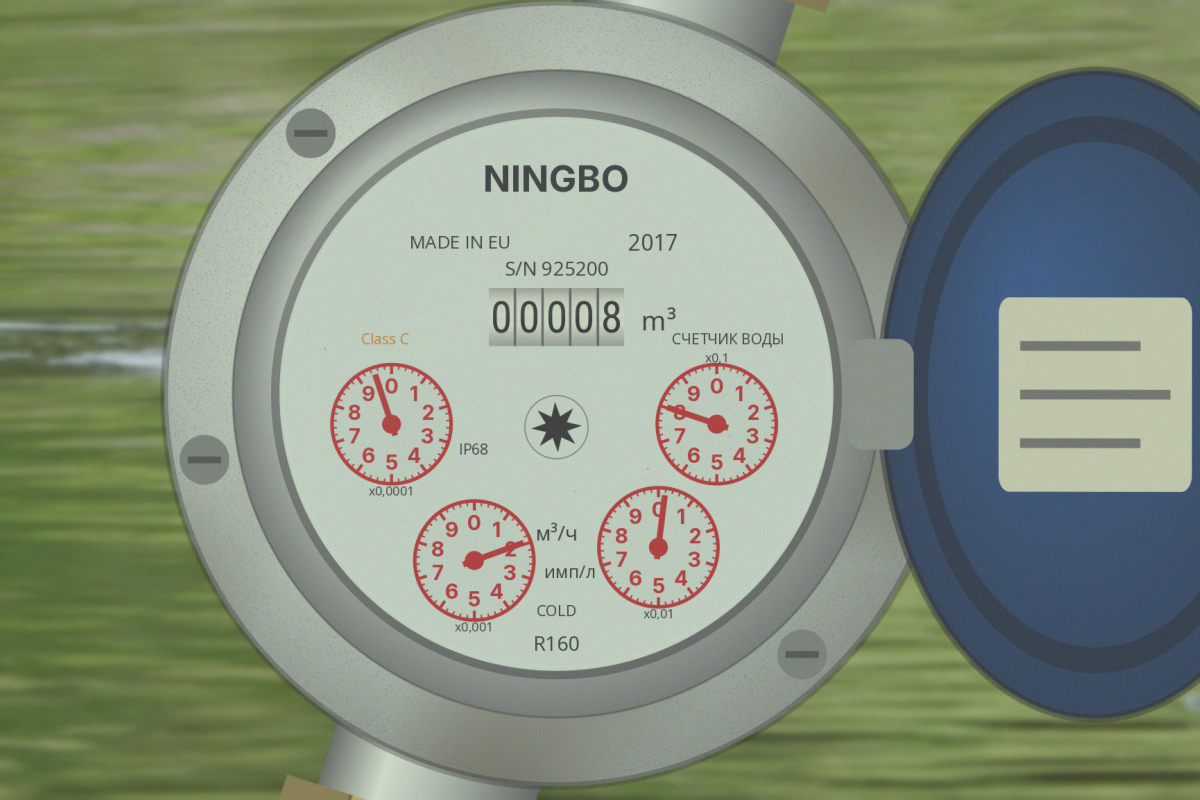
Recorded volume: 8.8019
